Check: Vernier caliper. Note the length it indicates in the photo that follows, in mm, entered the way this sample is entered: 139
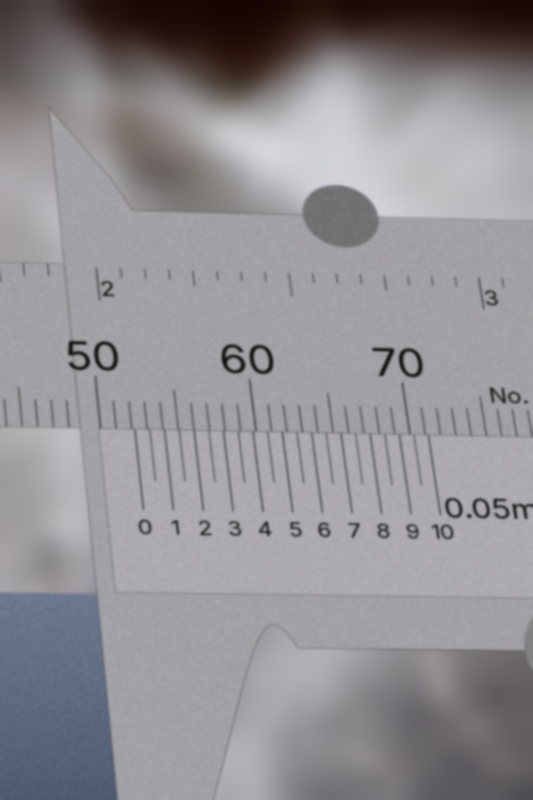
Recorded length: 52.2
